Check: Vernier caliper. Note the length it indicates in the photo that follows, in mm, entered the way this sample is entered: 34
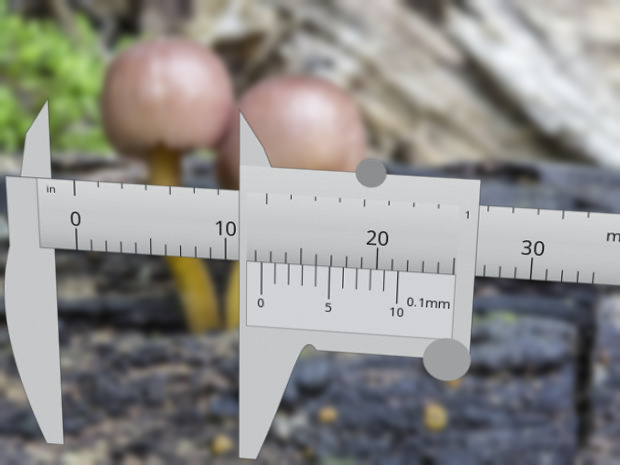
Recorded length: 12.4
